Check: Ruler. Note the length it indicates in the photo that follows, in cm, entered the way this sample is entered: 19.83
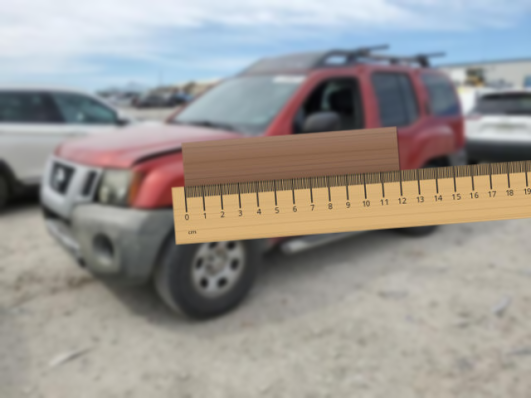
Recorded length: 12
